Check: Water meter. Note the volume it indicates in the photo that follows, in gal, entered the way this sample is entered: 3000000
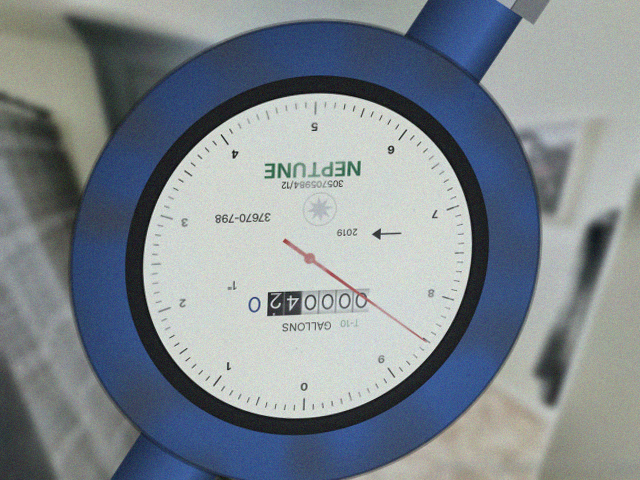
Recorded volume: 418.5
